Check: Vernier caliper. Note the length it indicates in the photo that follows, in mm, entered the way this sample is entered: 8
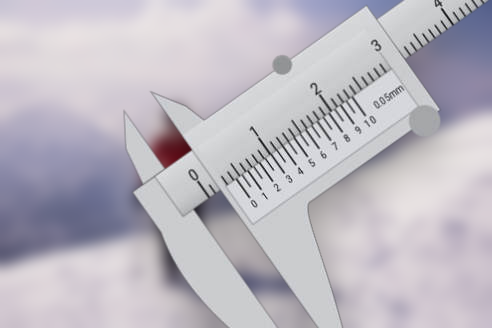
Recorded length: 4.4
